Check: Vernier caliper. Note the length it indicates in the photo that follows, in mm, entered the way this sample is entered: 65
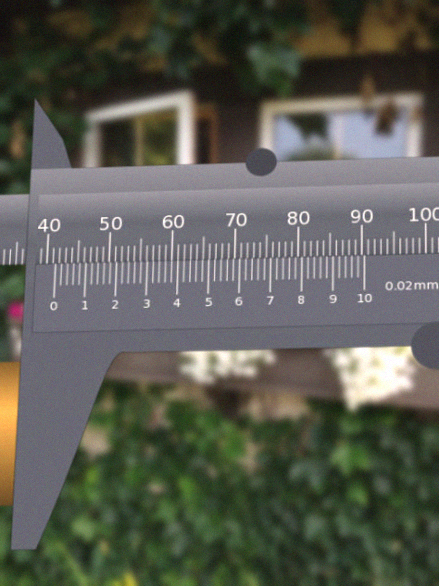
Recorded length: 41.4
